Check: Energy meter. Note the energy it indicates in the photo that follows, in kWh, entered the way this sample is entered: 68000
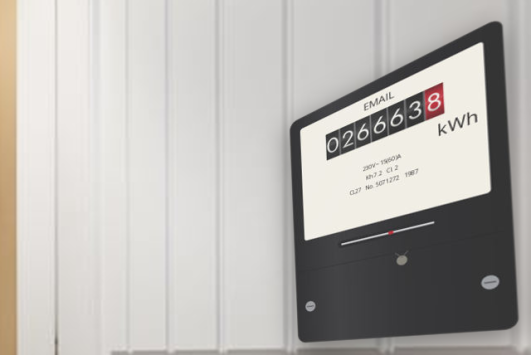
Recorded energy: 26663.8
